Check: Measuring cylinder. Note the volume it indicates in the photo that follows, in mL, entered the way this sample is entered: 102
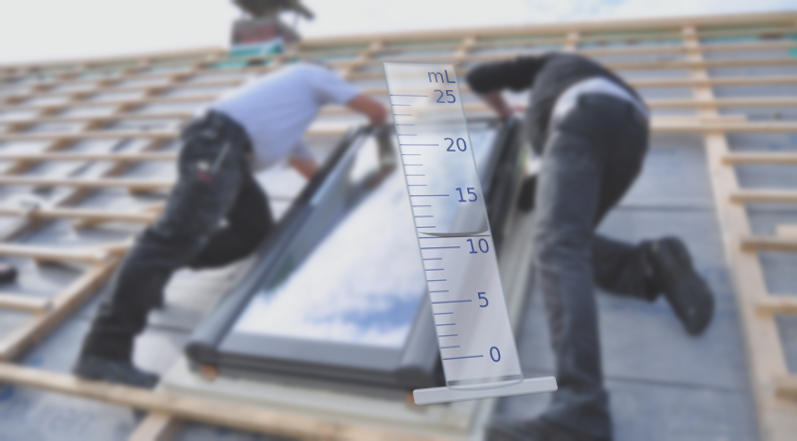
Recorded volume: 11
